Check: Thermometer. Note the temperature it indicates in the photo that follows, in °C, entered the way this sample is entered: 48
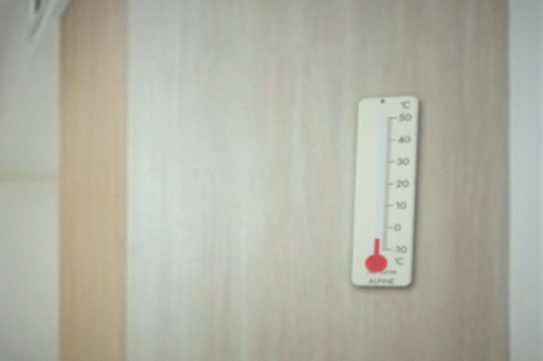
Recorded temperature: -5
